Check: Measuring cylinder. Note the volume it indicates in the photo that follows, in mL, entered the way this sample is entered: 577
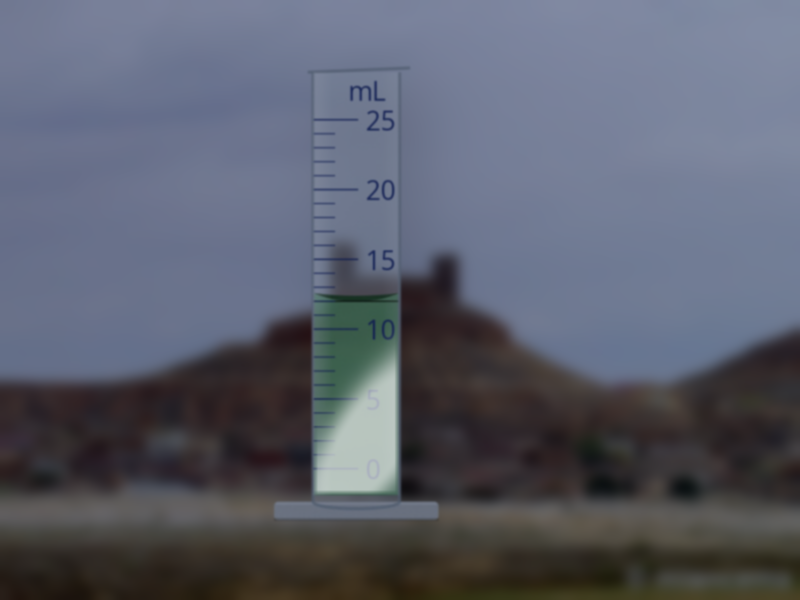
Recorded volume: 12
